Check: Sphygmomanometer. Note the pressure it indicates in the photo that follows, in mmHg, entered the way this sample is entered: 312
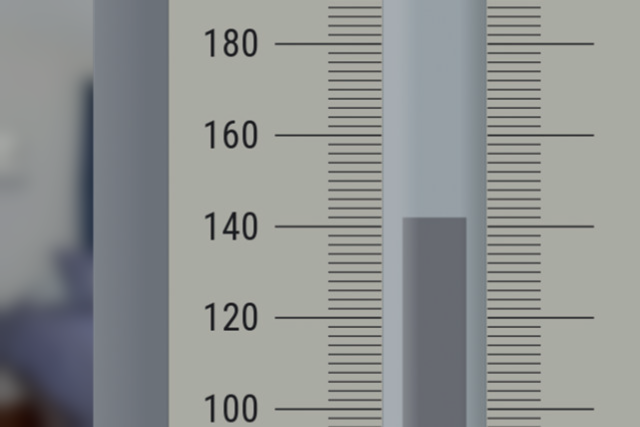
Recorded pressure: 142
